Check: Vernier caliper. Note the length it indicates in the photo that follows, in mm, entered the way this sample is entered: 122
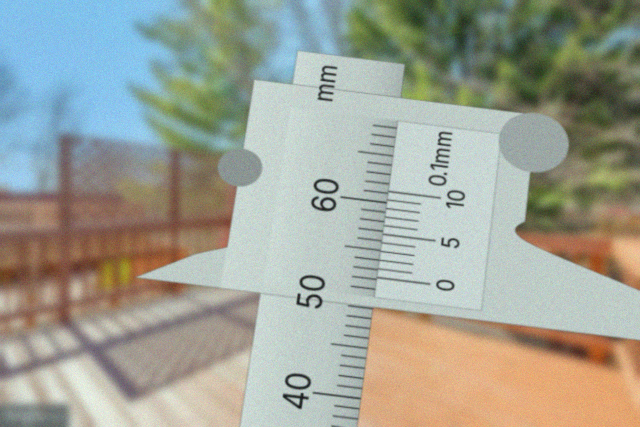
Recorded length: 52.2
